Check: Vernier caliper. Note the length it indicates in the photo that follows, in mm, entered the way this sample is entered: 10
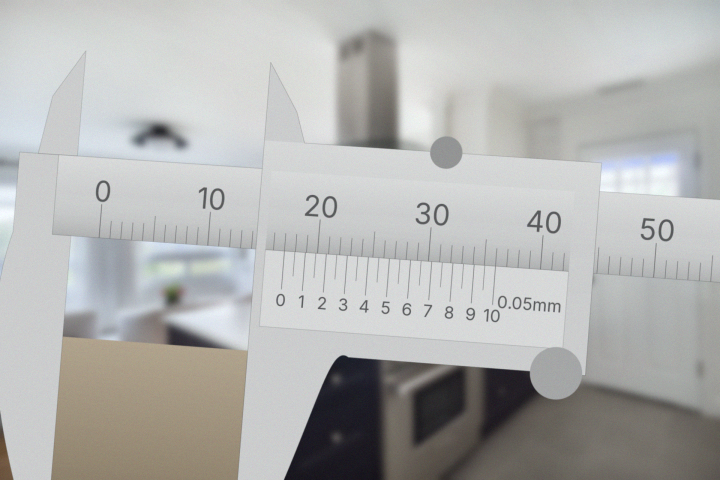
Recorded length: 17.0
